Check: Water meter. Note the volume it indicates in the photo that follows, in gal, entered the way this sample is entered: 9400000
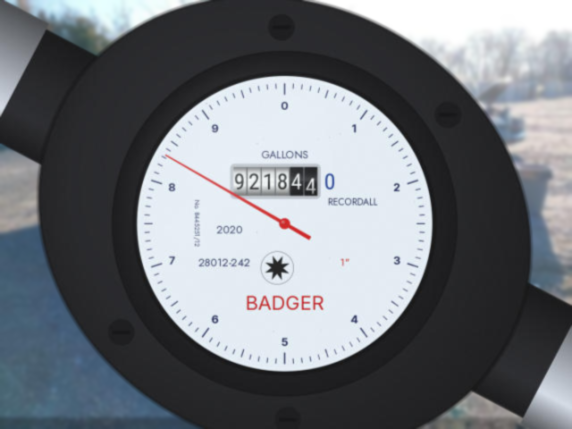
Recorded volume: 9218438.3
